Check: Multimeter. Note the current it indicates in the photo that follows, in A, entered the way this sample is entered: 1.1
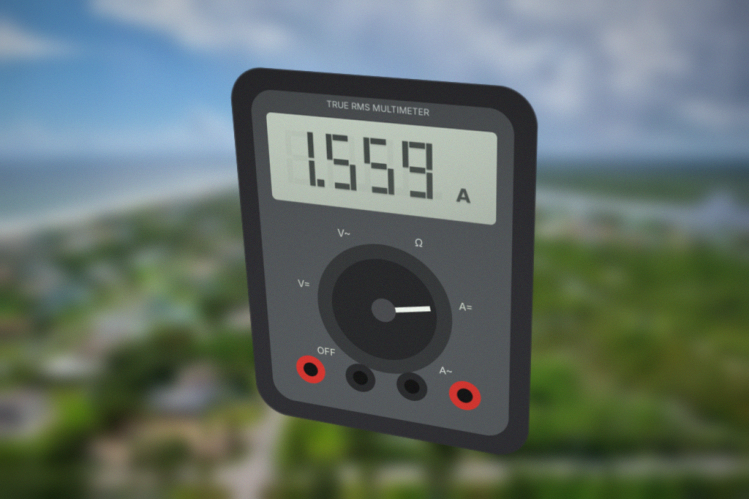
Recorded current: 1.559
